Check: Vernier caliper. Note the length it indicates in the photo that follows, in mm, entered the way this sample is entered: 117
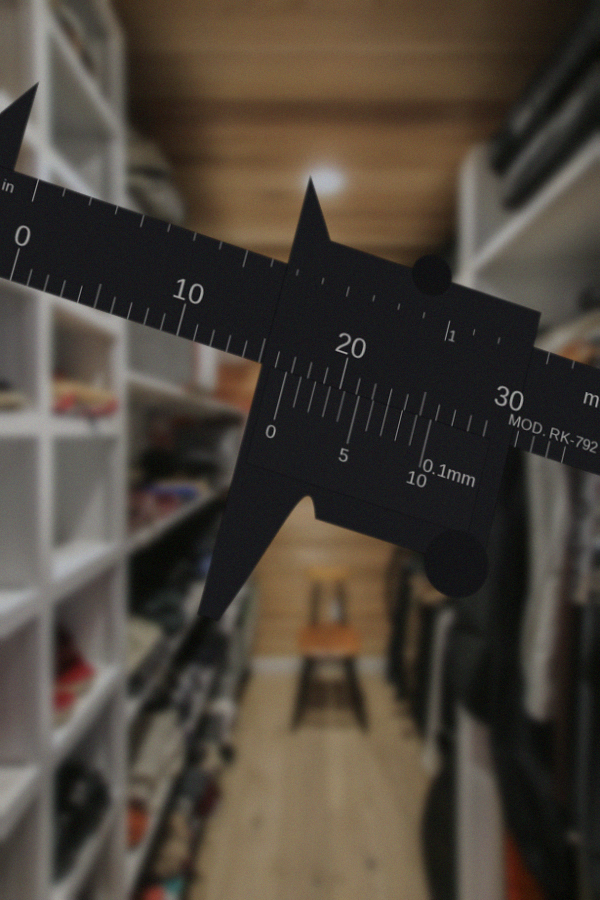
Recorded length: 16.7
